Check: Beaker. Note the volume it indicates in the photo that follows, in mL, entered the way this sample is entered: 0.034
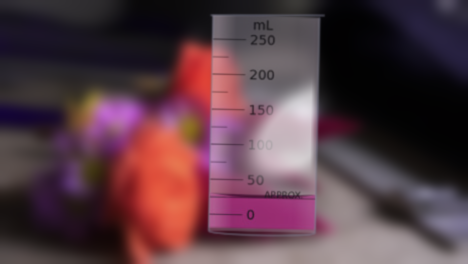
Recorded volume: 25
